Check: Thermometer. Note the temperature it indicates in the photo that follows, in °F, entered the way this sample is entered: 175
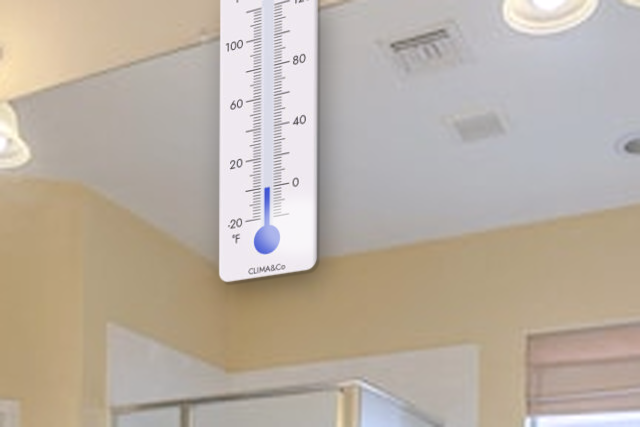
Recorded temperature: 0
